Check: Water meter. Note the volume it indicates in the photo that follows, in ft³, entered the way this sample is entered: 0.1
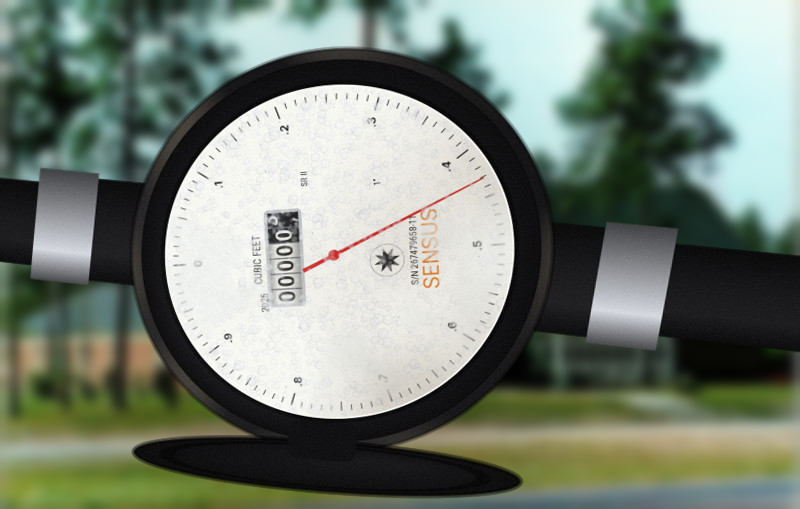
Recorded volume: 3.43
